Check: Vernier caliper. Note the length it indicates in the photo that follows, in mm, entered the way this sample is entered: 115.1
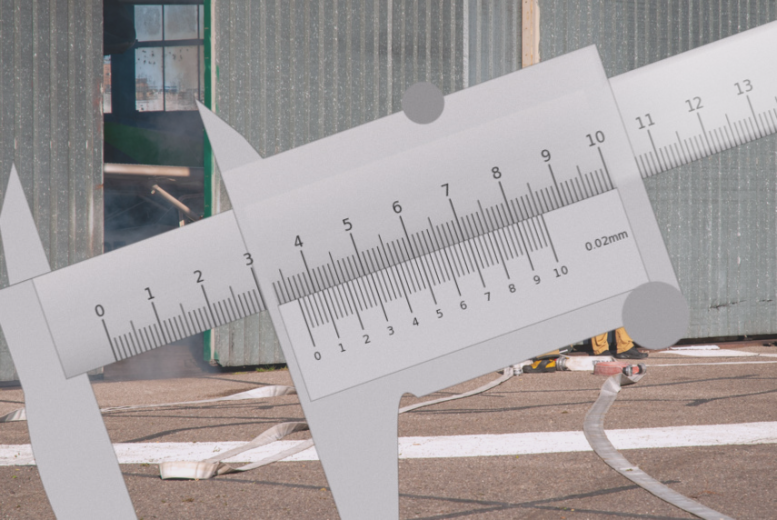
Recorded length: 36.5
